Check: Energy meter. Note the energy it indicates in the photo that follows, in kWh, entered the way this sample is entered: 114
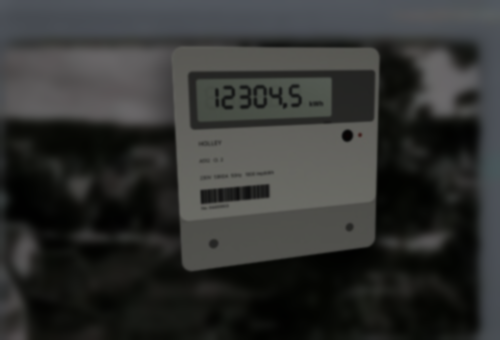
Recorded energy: 12304.5
